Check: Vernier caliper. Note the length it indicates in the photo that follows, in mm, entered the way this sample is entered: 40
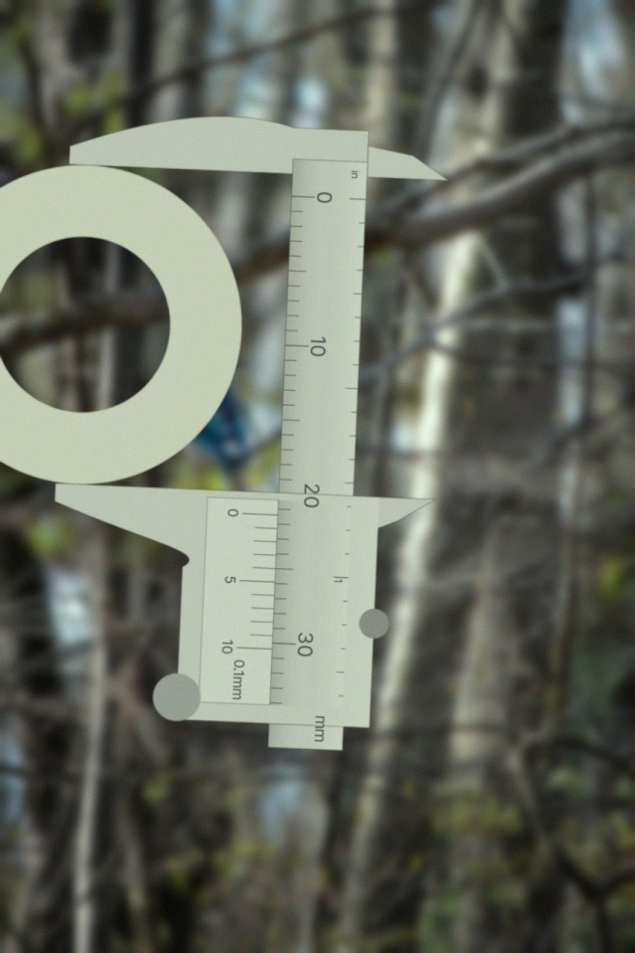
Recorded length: 21.4
